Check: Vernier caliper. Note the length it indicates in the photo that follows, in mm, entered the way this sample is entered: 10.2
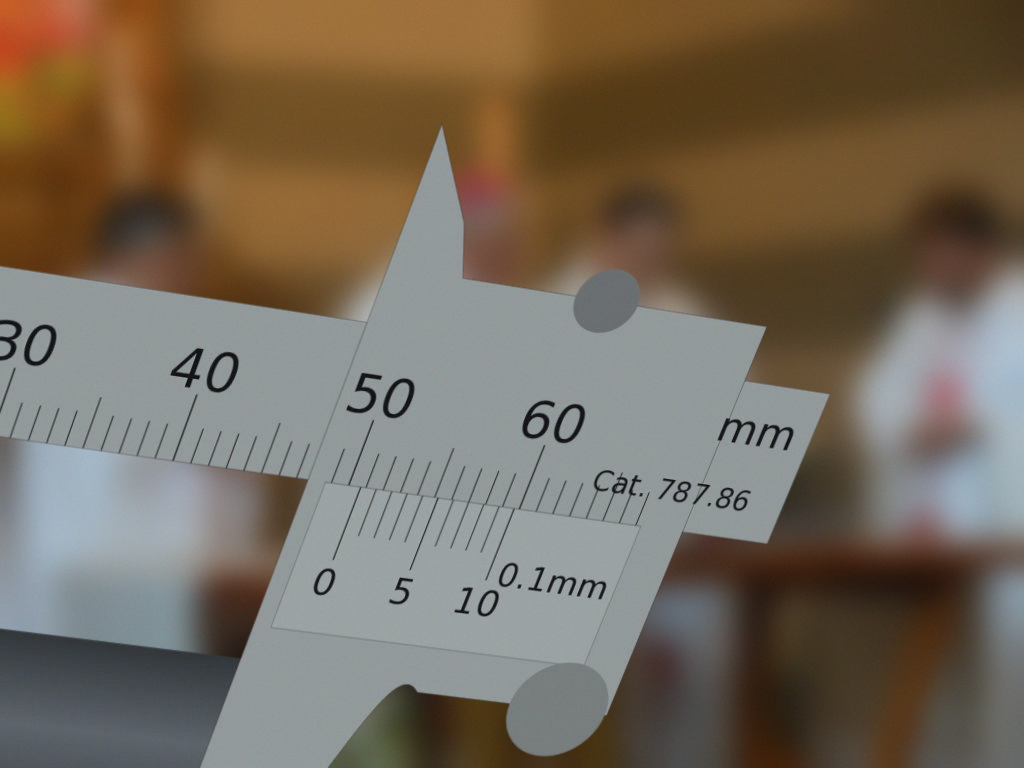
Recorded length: 50.7
